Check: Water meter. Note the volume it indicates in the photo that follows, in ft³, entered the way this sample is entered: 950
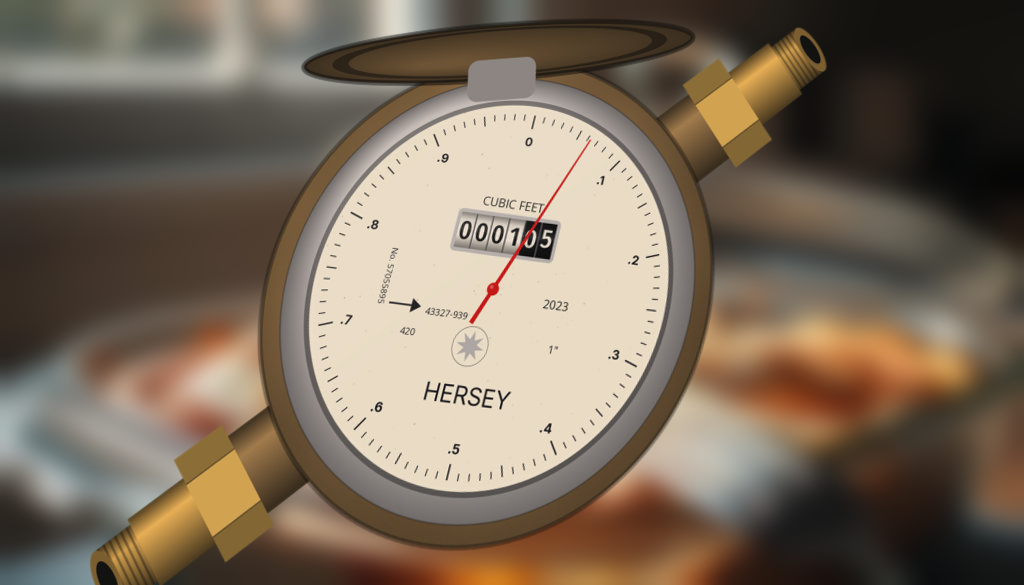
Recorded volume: 105.06
